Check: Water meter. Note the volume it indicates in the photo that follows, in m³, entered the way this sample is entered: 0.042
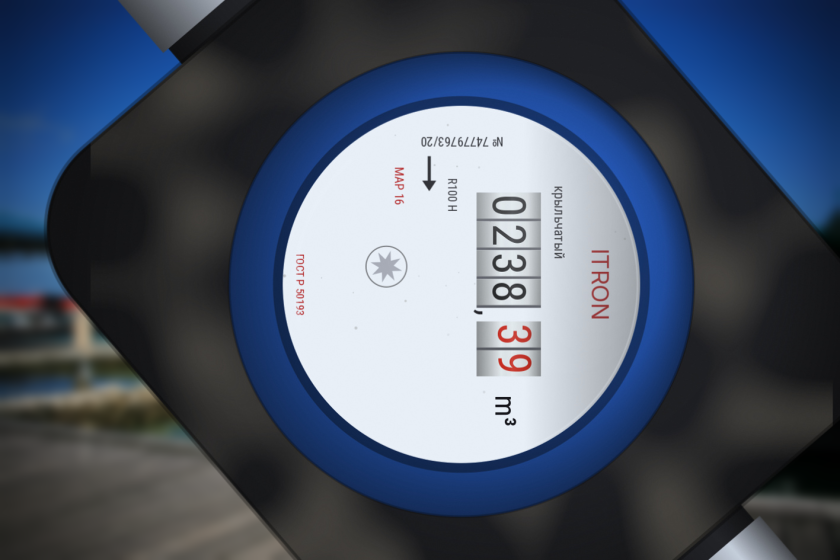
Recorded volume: 238.39
